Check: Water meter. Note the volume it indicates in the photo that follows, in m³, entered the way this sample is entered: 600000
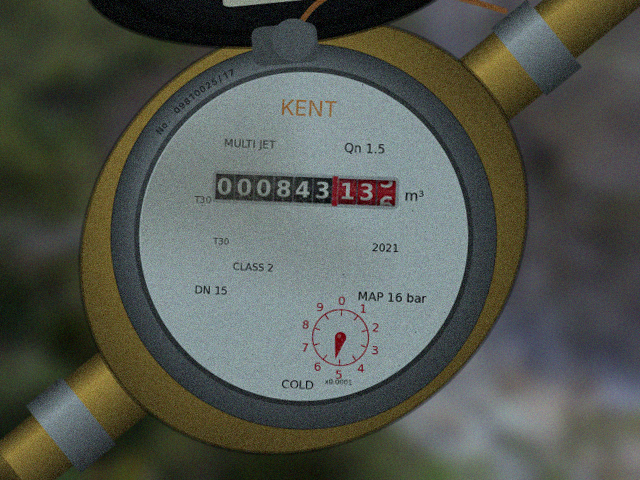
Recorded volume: 843.1355
